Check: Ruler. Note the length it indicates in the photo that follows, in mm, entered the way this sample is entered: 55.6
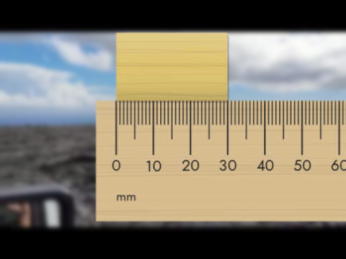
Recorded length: 30
